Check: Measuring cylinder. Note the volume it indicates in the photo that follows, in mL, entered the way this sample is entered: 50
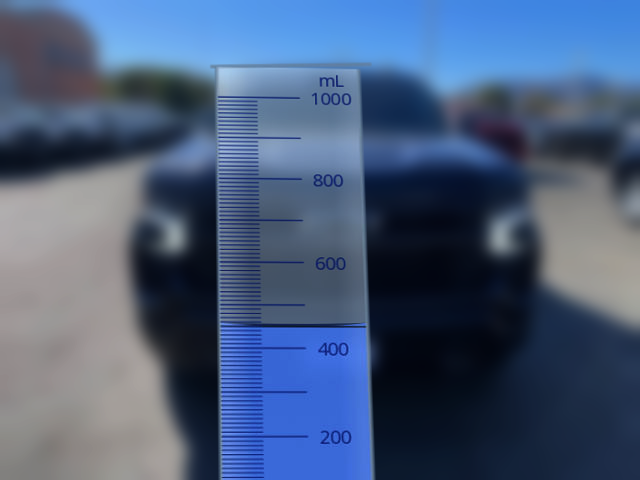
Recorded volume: 450
